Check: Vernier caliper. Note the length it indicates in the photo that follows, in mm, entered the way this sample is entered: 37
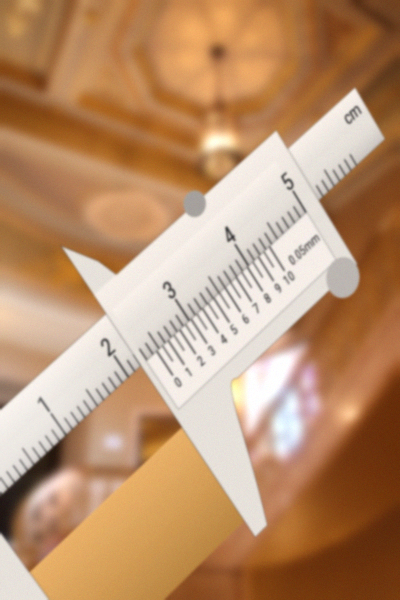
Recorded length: 24.6
